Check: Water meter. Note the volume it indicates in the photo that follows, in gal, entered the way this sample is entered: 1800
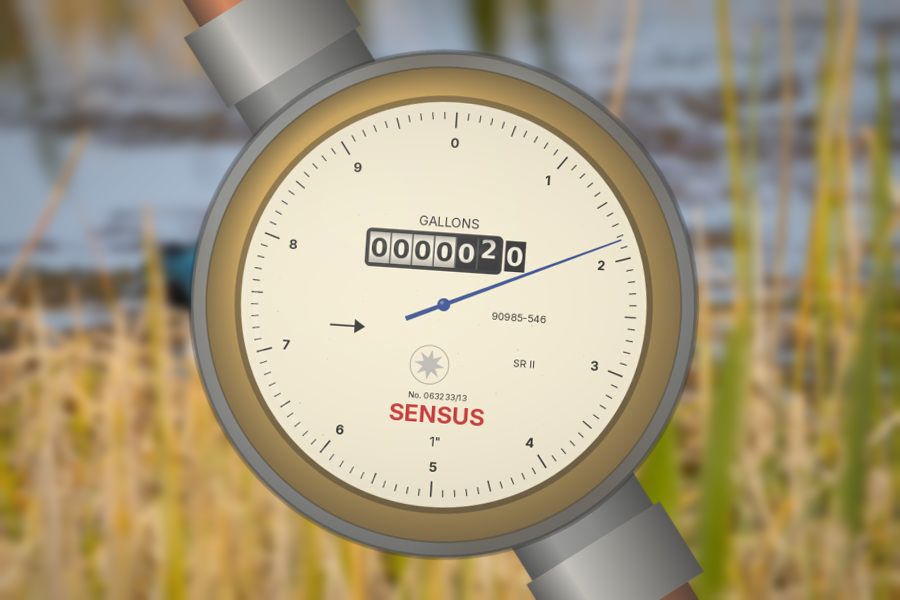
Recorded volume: 21.8
